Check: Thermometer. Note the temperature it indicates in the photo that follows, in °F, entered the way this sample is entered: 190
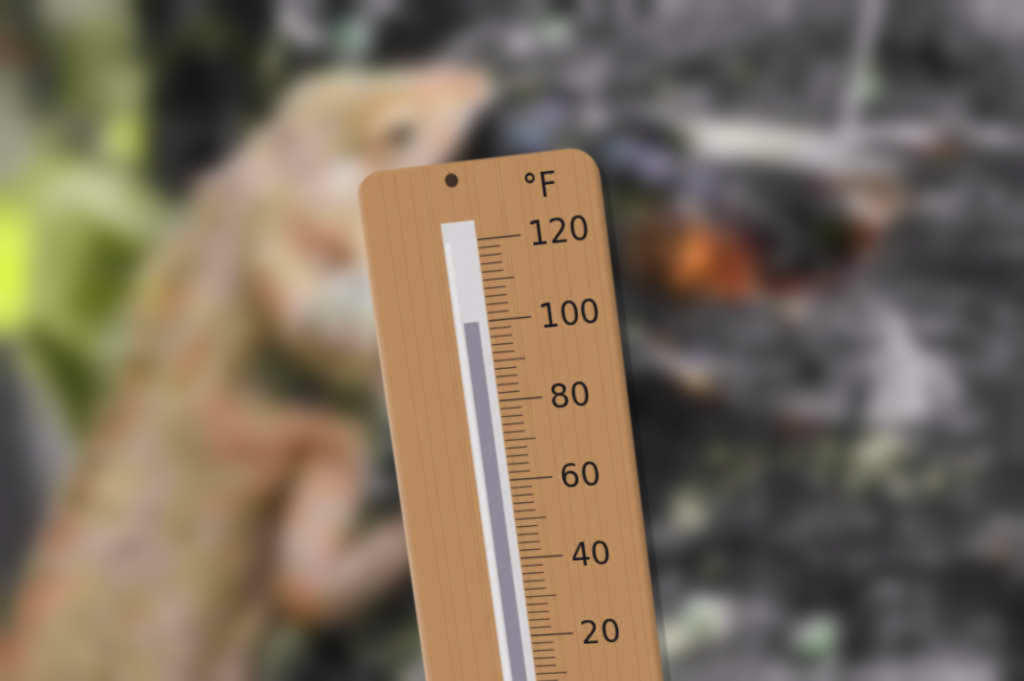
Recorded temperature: 100
